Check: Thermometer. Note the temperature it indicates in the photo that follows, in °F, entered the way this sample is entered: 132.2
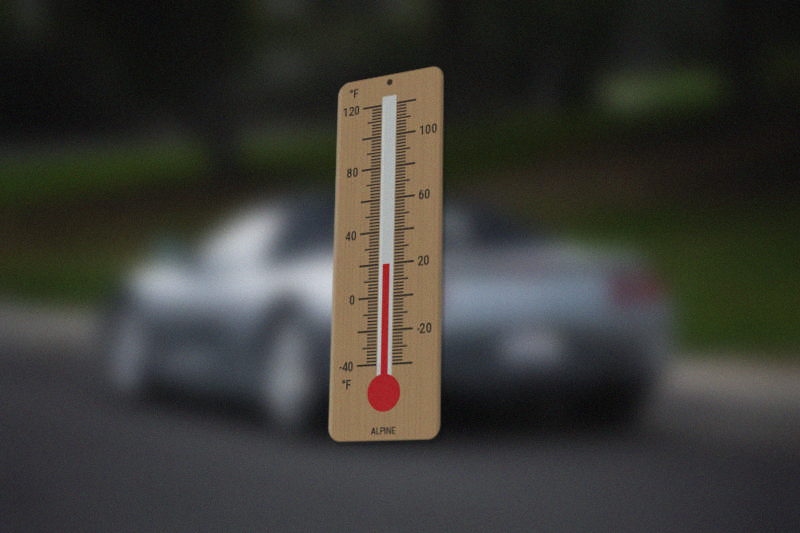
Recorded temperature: 20
